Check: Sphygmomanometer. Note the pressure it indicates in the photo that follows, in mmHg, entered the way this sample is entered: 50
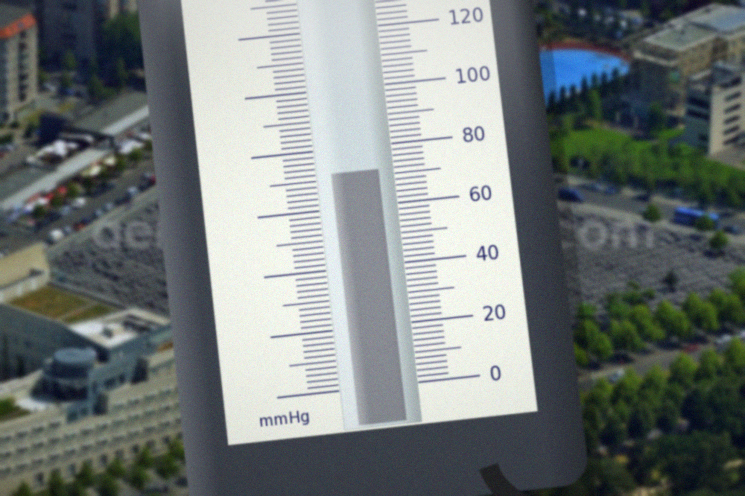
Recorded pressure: 72
